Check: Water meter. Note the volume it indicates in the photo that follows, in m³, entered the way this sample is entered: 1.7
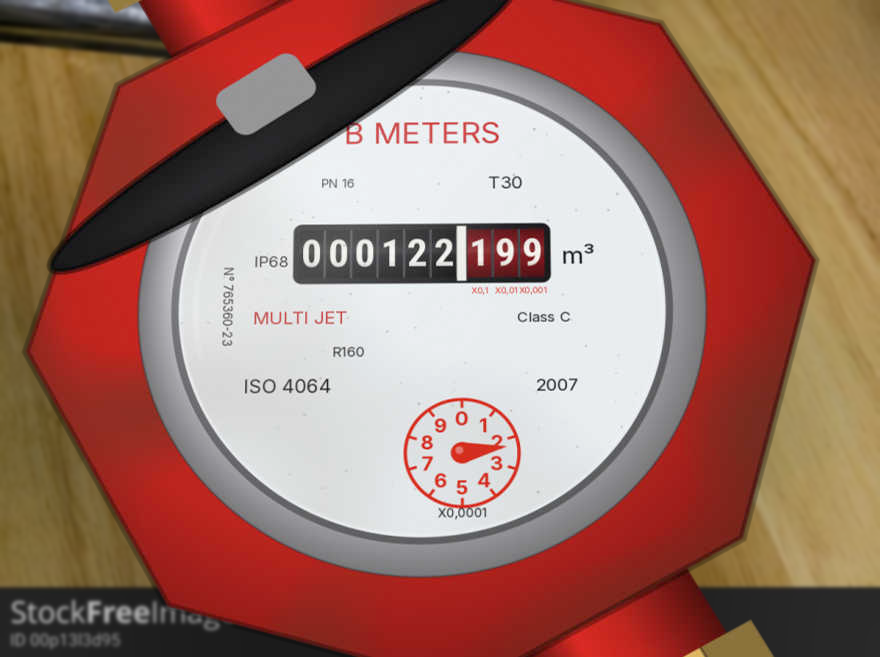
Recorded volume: 122.1992
